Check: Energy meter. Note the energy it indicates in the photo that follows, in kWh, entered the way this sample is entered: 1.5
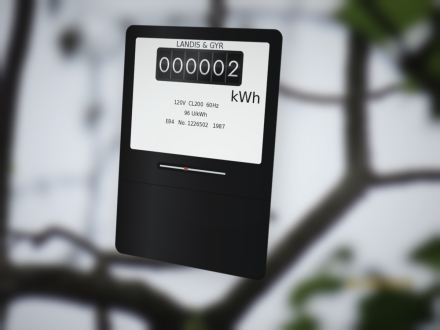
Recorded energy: 2
